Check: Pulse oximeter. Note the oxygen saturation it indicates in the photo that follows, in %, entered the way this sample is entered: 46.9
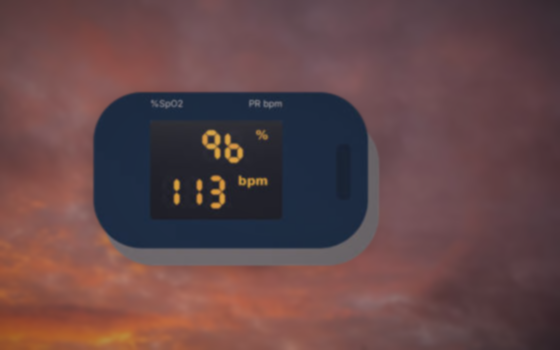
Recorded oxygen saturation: 96
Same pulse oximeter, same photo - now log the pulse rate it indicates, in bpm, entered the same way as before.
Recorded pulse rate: 113
